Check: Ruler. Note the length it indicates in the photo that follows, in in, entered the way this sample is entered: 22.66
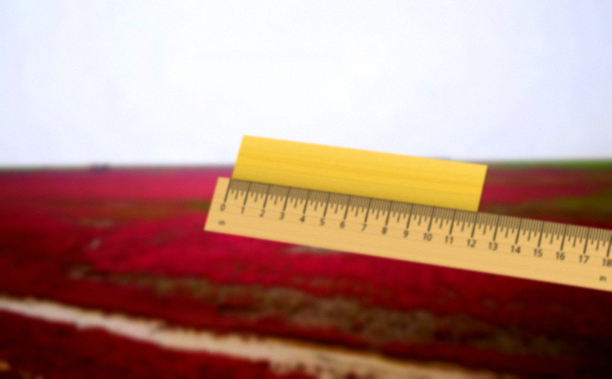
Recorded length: 12
